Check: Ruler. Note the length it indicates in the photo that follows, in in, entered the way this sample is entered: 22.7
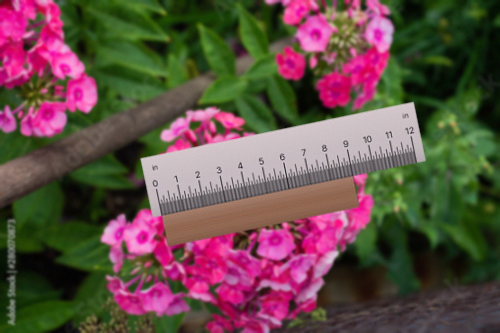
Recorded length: 9
